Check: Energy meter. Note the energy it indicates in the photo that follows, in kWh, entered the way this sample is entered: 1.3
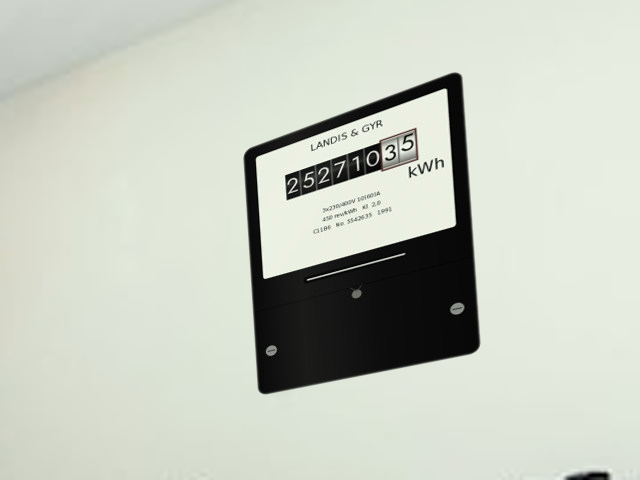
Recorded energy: 252710.35
